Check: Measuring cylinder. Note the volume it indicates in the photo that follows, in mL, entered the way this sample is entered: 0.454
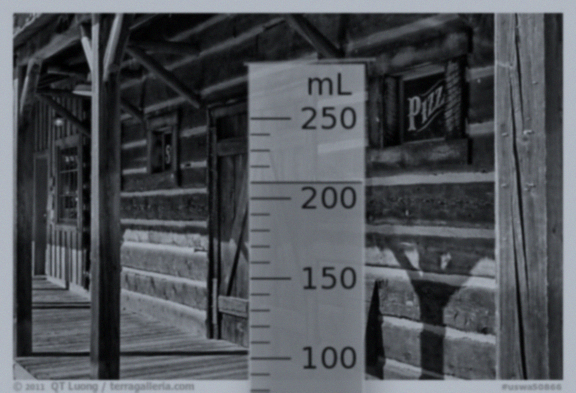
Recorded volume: 210
